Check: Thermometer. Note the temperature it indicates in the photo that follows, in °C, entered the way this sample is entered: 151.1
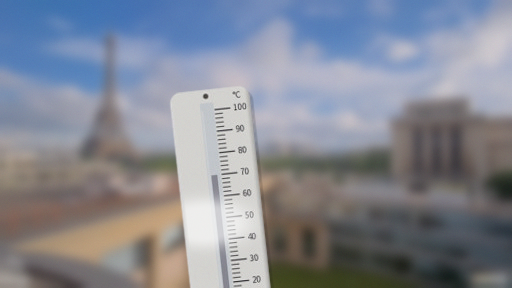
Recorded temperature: 70
